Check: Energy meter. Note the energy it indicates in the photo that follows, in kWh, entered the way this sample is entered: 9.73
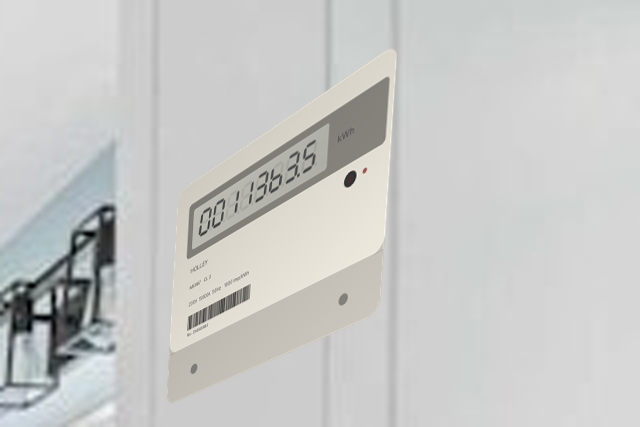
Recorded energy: 11363.5
